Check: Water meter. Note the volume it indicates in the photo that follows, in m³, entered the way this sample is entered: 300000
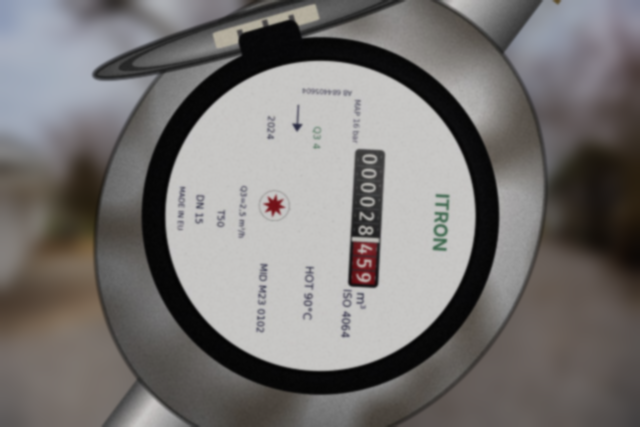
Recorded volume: 28.459
